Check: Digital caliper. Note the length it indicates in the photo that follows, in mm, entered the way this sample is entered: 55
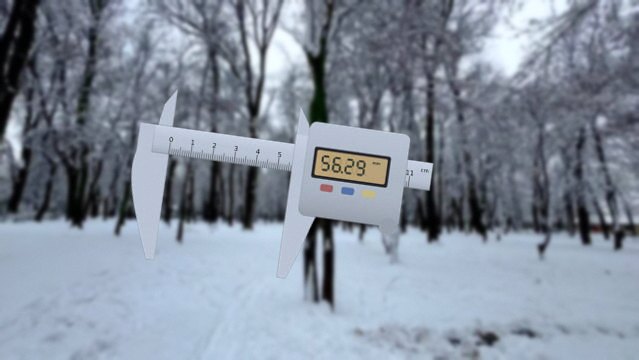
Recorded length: 56.29
